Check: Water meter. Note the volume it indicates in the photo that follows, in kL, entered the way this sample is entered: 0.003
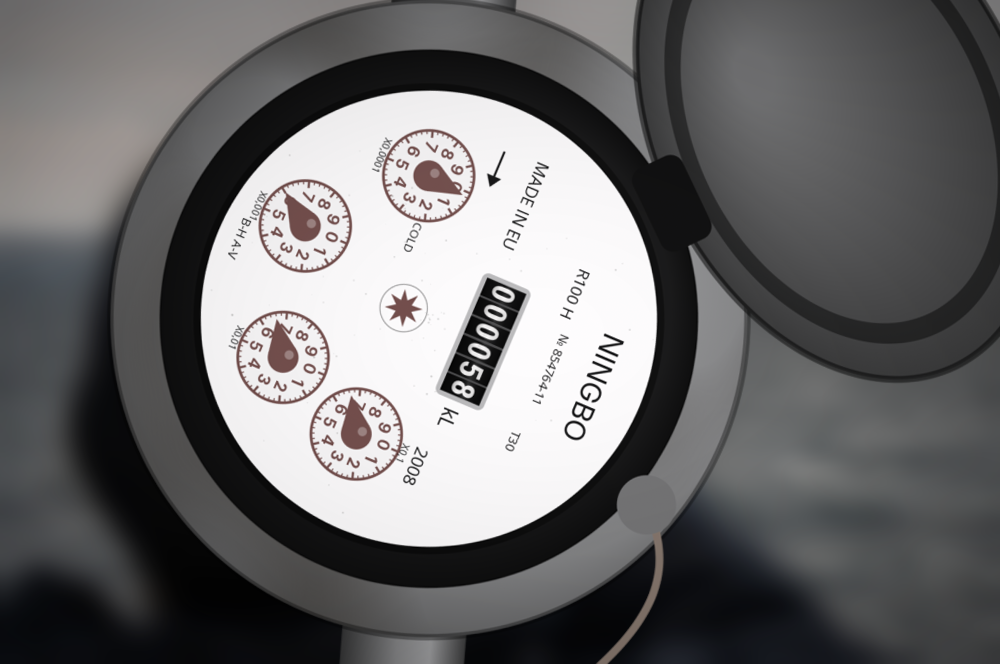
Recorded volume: 58.6660
